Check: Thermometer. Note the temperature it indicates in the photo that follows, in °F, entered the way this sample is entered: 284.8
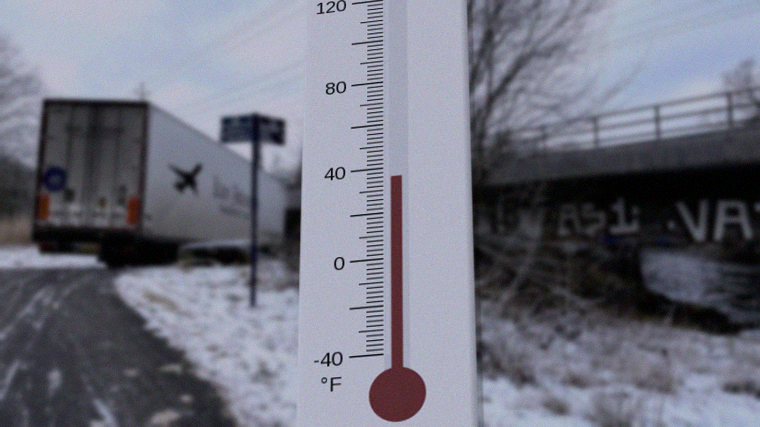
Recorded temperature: 36
